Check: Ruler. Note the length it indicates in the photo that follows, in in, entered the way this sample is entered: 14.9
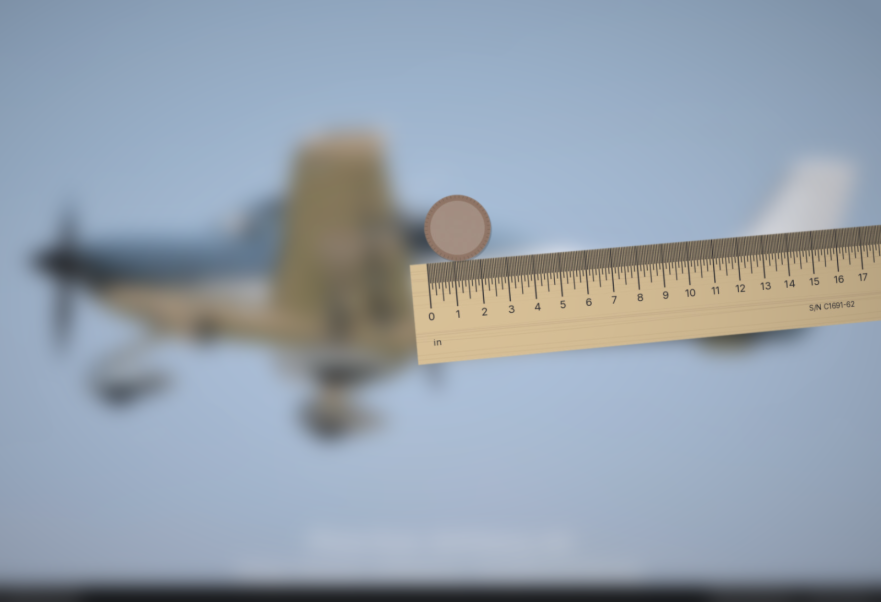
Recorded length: 2.5
